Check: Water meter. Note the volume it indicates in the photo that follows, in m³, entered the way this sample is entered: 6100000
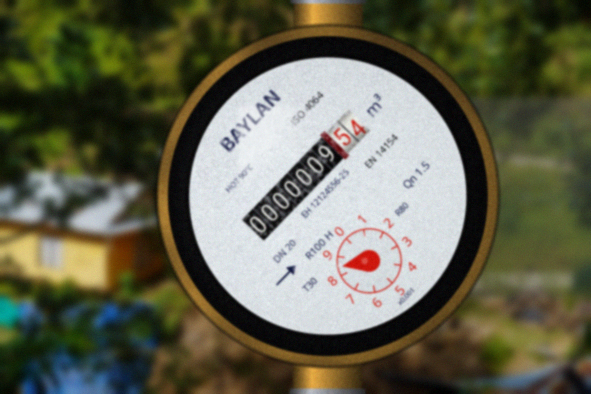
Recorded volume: 9.538
